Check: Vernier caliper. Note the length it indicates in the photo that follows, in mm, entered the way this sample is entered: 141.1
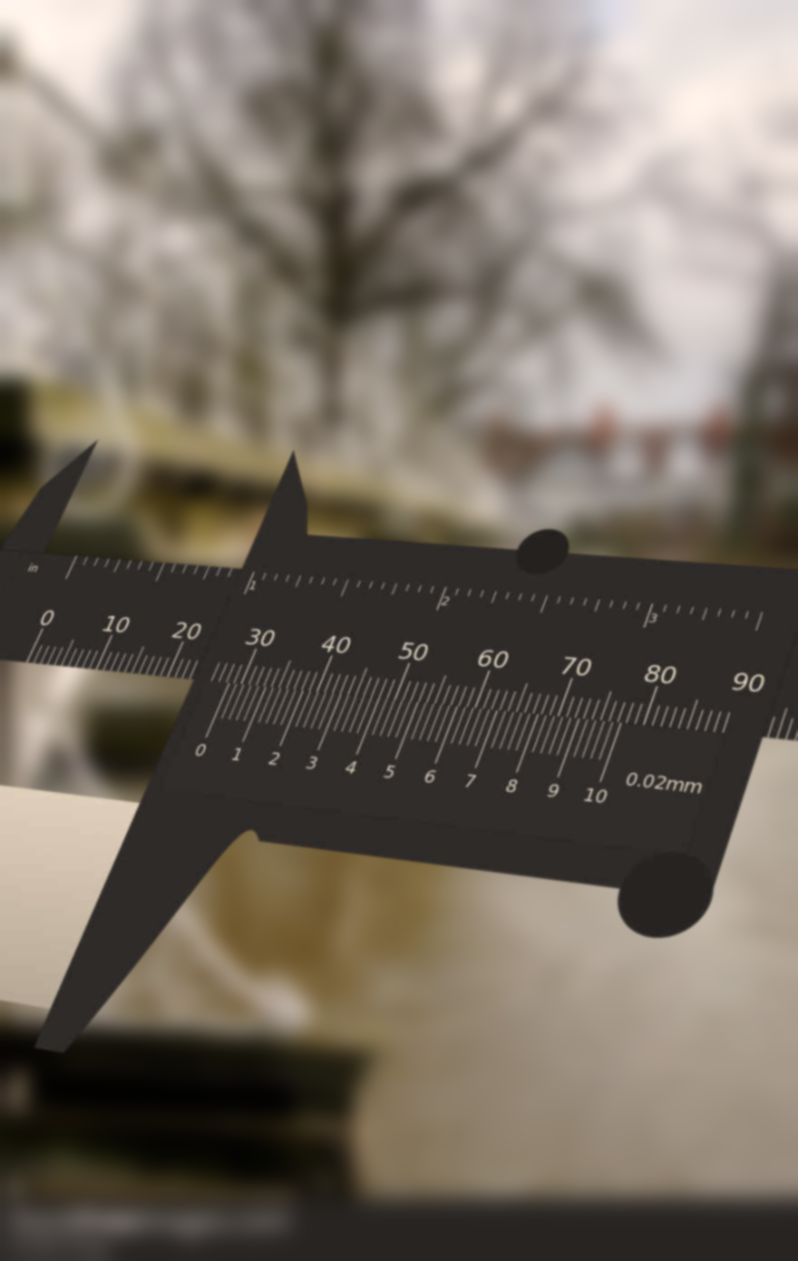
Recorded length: 28.4
